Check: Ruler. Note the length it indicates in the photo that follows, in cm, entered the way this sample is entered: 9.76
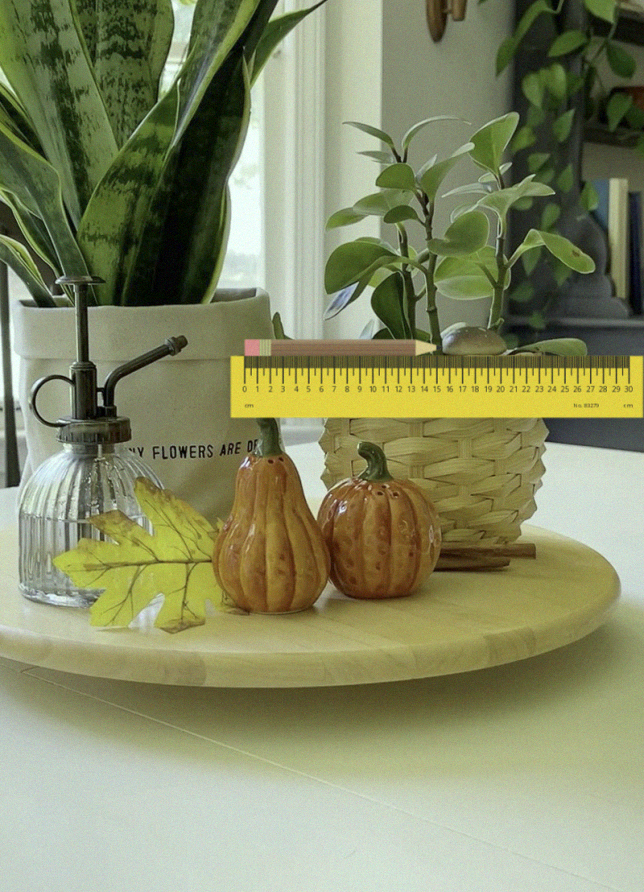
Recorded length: 15.5
